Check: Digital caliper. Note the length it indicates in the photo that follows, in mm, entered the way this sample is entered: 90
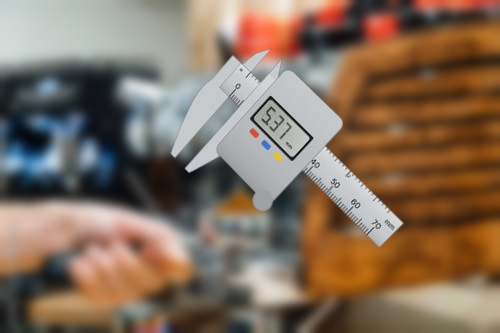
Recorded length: 5.37
